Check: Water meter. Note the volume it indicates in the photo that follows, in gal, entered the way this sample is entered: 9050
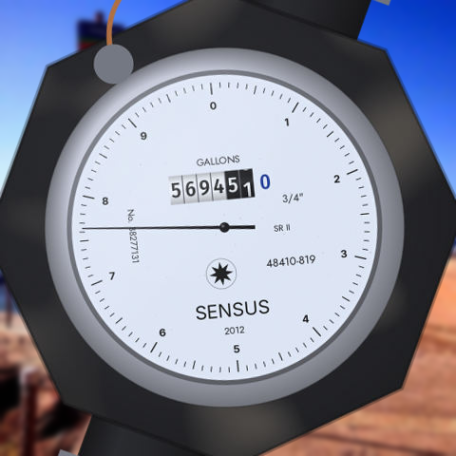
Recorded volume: 5694507.6
